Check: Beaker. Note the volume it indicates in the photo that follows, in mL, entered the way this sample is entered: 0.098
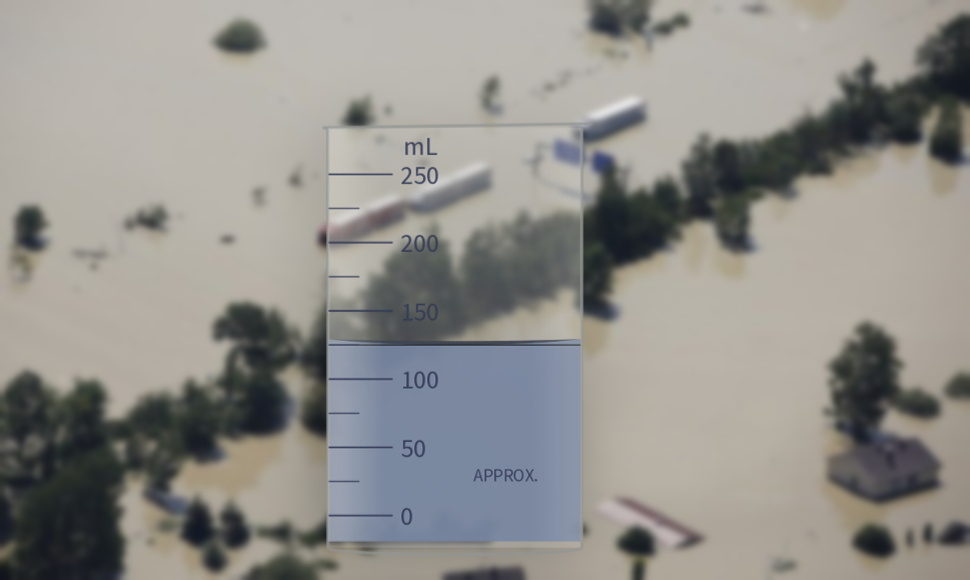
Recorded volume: 125
